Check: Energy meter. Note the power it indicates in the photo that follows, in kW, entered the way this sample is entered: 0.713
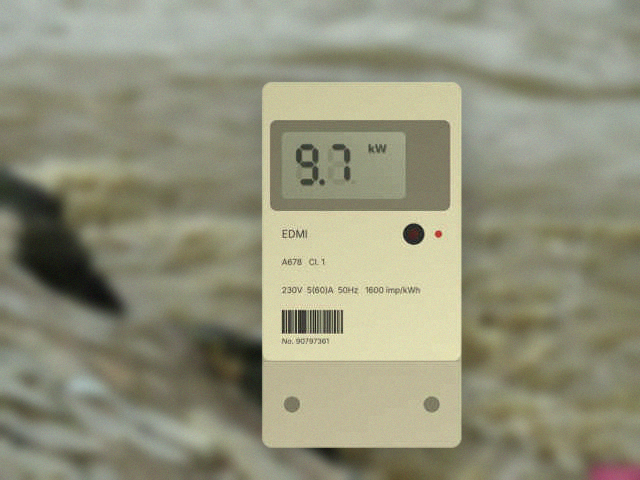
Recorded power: 9.7
